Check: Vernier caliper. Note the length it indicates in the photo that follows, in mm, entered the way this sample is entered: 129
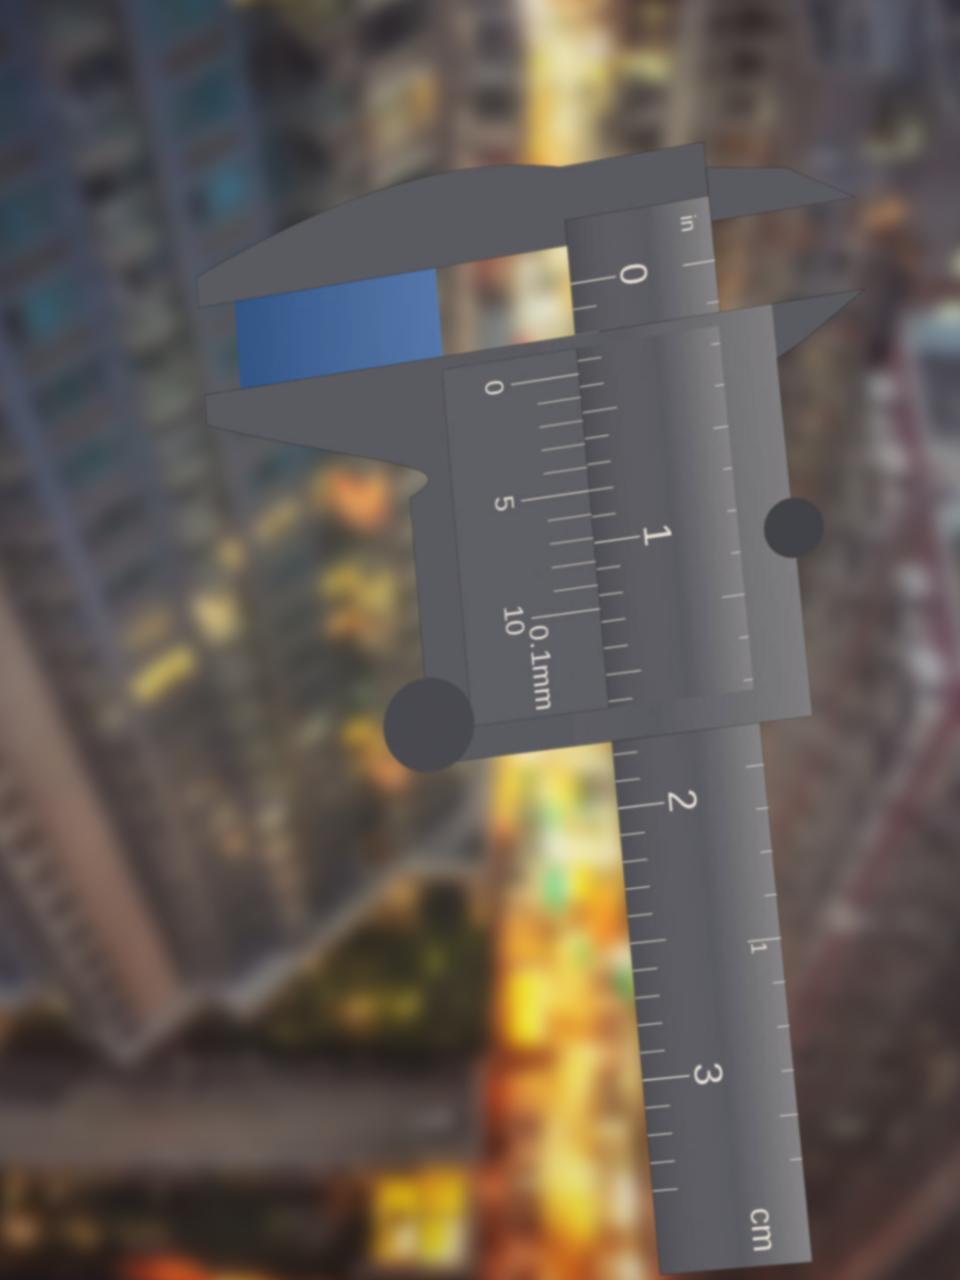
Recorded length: 3.5
